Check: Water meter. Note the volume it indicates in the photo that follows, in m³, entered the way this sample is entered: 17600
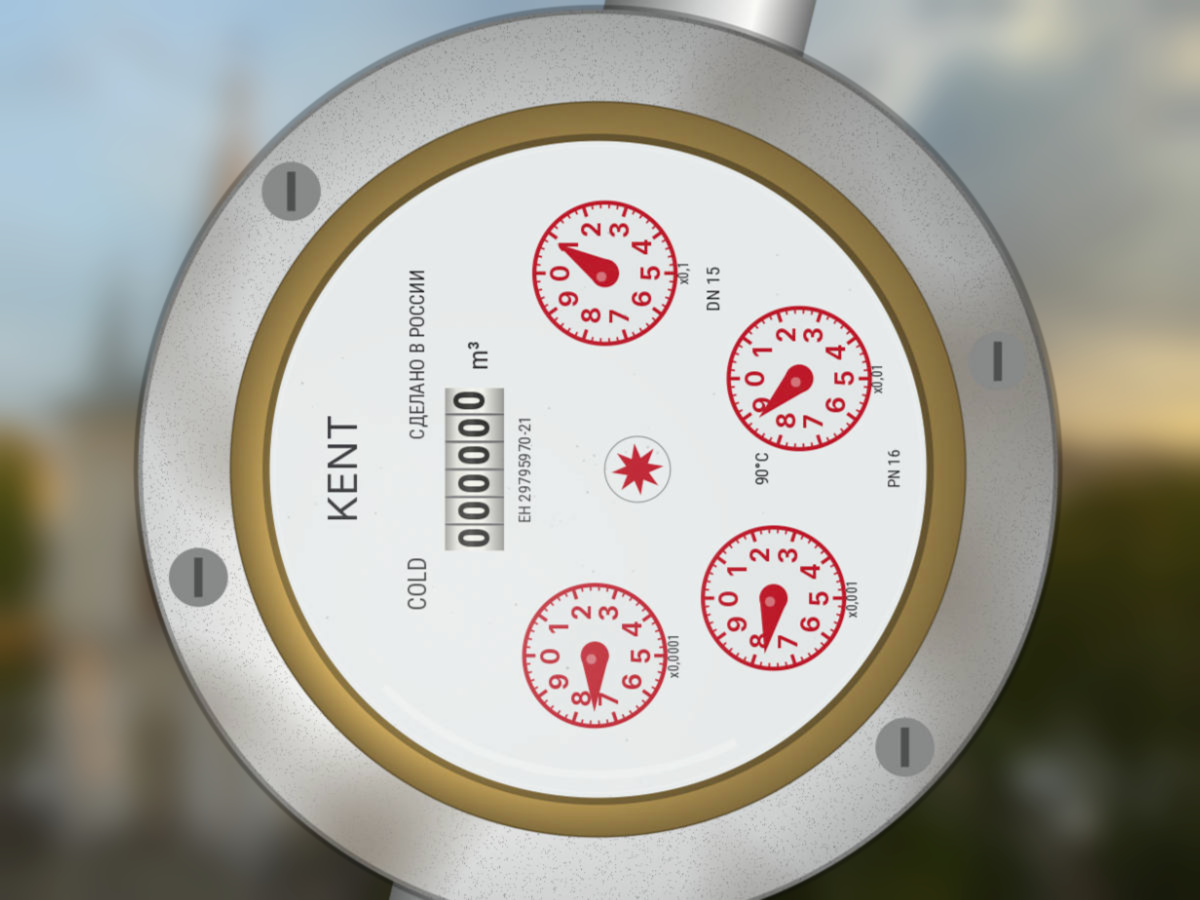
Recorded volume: 0.0877
